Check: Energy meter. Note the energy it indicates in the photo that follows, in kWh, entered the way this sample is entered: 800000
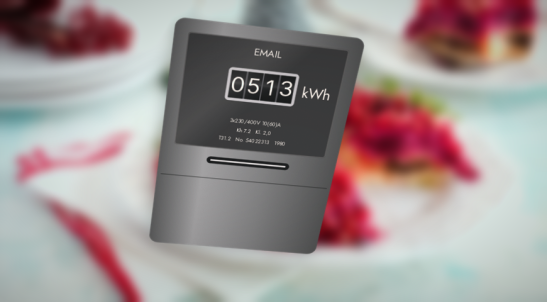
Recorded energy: 513
